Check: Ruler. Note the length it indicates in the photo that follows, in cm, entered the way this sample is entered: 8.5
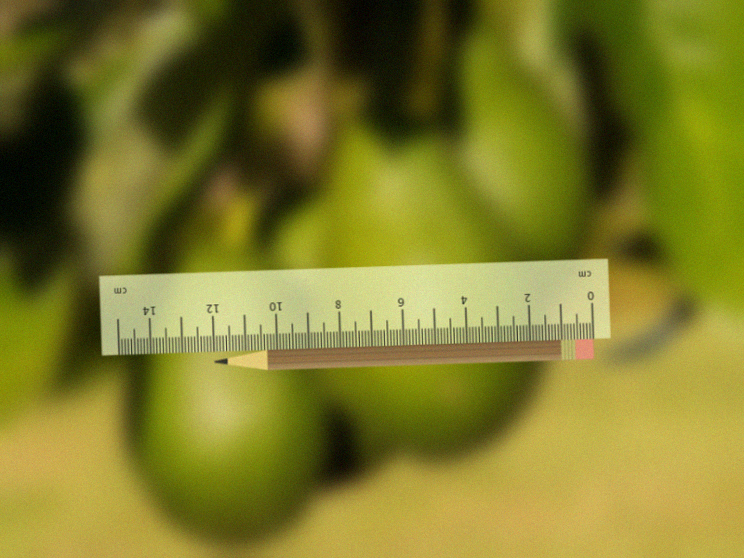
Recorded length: 12
